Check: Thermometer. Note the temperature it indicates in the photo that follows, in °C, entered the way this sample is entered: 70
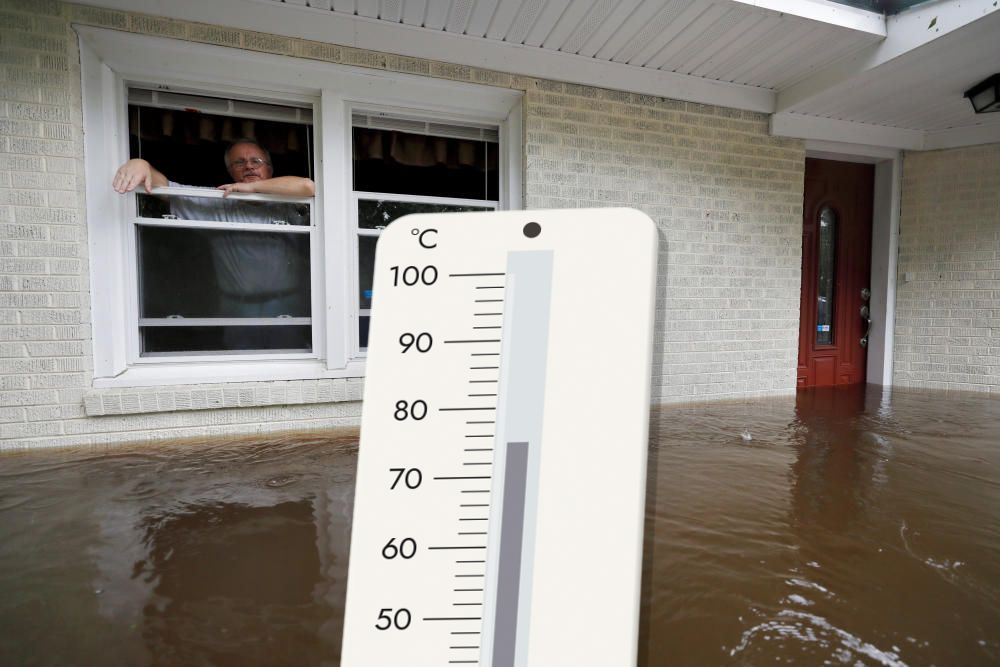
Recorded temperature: 75
